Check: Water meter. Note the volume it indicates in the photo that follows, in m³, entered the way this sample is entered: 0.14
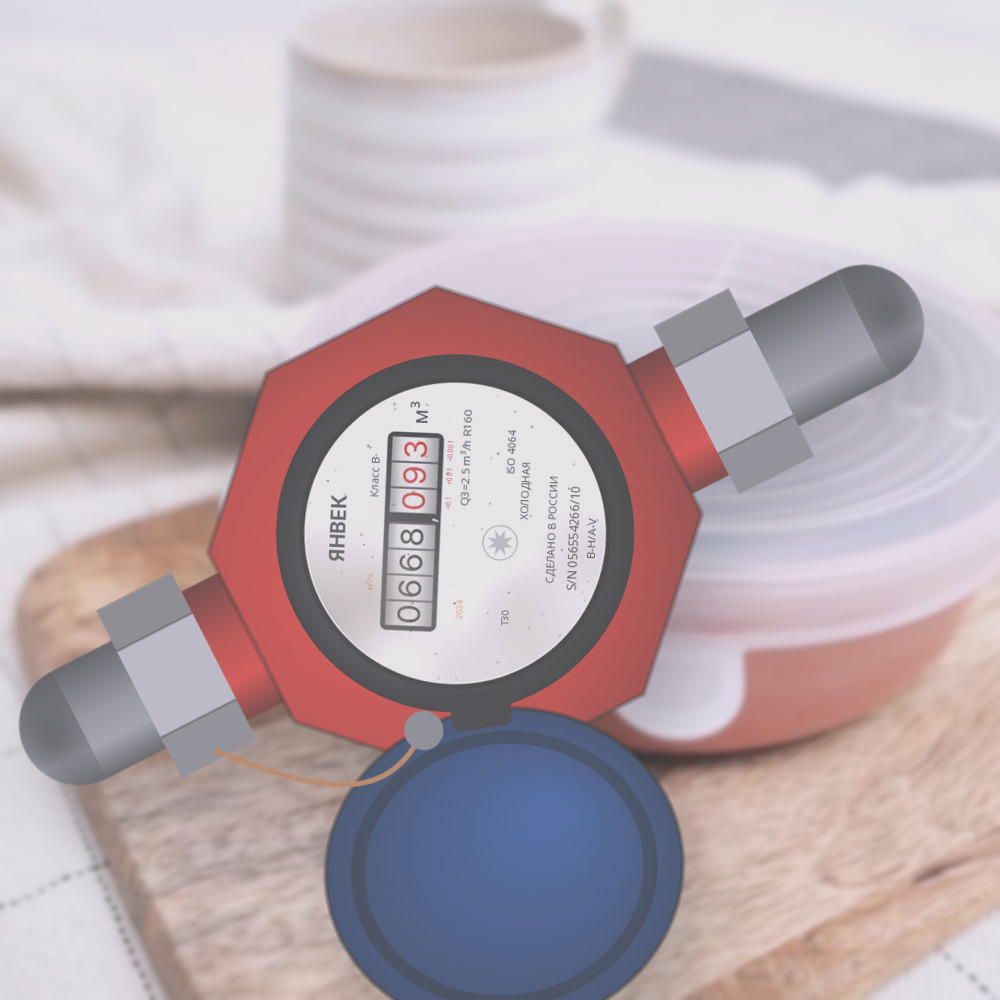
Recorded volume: 668.093
